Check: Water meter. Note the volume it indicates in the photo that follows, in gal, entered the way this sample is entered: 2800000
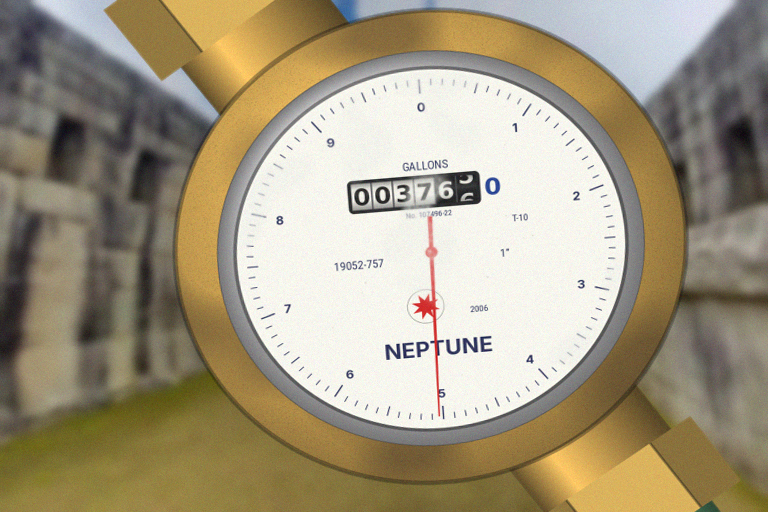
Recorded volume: 37655.0
